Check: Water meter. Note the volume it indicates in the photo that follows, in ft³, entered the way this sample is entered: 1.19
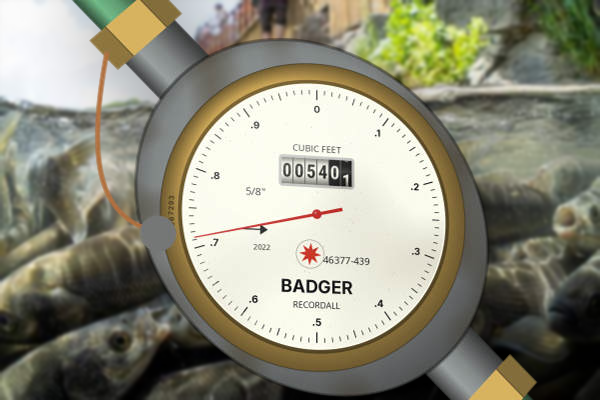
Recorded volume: 5400.71
